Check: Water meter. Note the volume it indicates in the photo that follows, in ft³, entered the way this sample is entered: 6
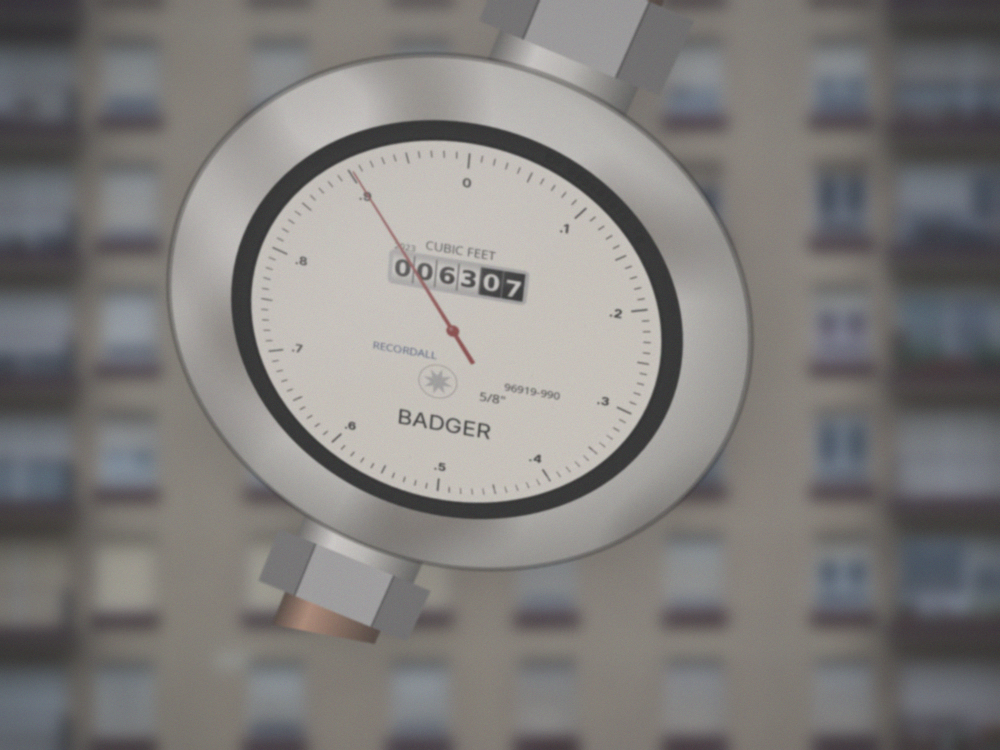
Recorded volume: 6306.90
